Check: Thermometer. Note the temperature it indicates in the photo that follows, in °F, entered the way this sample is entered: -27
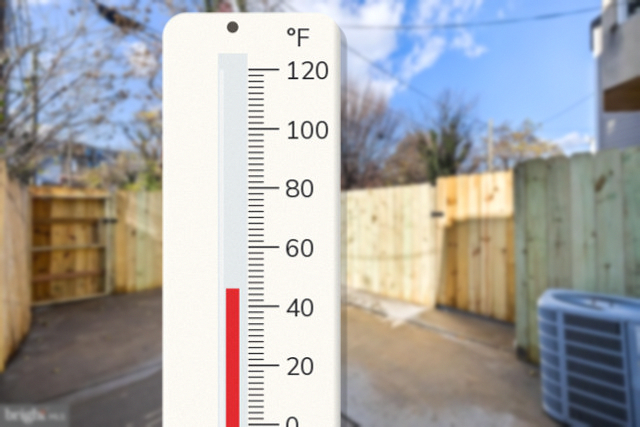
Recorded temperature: 46
